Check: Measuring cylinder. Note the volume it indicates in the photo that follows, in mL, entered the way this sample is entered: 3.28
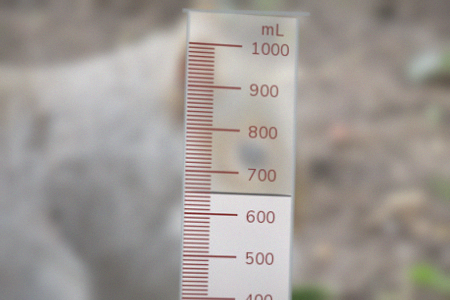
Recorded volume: 650
